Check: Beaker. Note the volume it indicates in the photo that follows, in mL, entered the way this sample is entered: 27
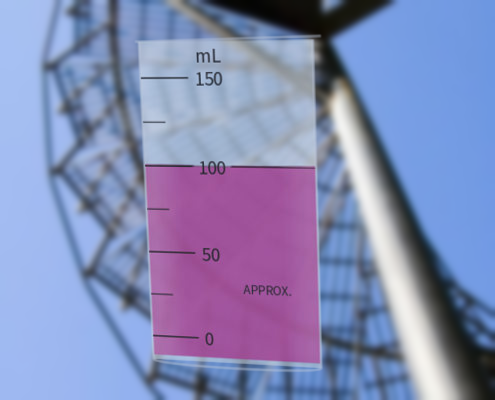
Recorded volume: 100
